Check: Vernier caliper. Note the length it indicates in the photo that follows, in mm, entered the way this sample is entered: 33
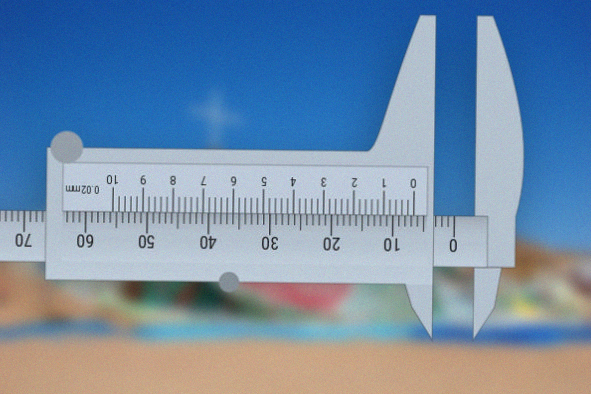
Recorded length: 6.6
